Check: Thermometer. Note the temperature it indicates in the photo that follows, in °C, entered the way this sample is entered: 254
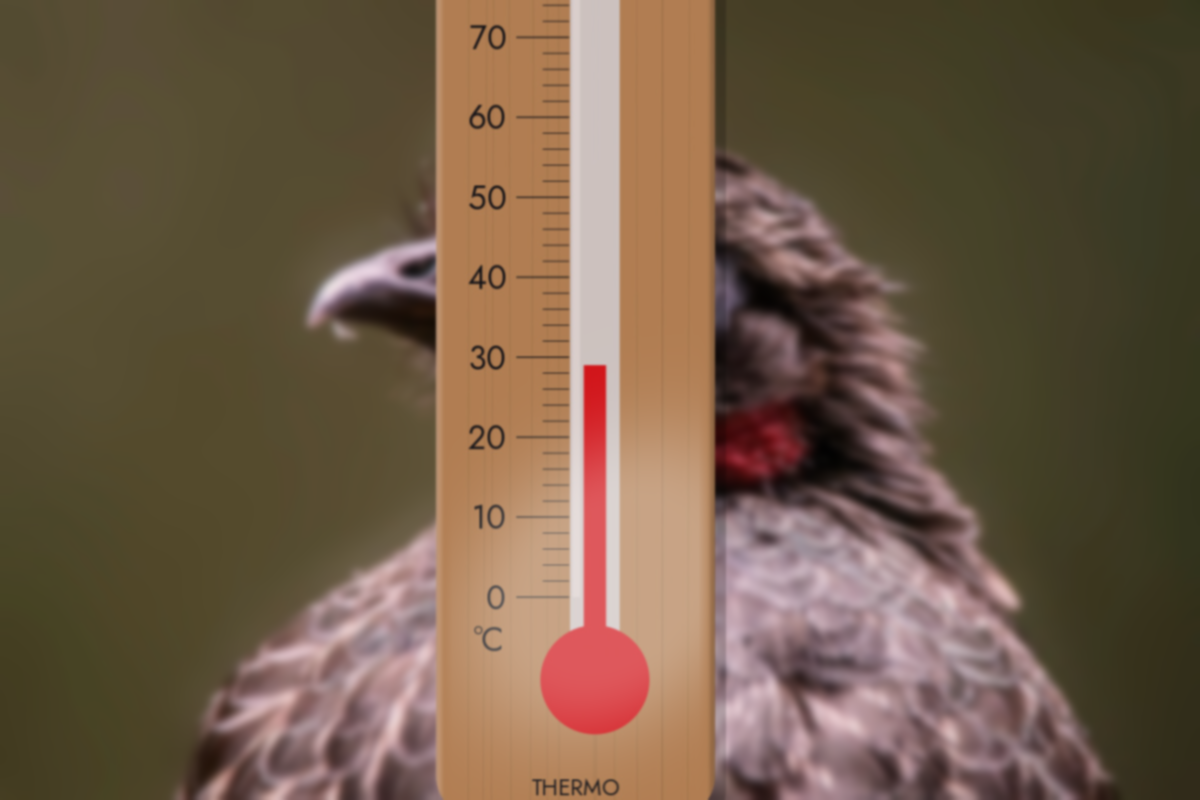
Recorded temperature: 29
